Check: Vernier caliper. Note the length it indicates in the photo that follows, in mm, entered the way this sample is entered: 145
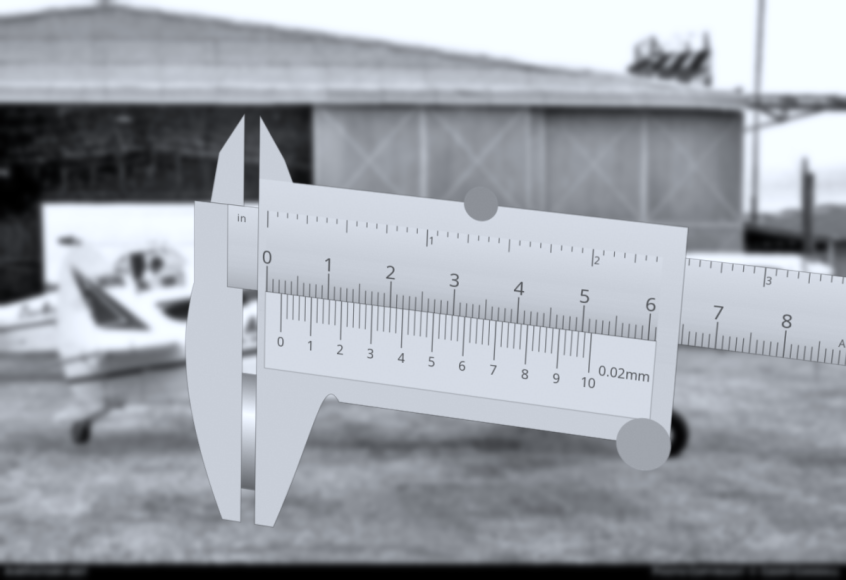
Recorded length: 2.4
